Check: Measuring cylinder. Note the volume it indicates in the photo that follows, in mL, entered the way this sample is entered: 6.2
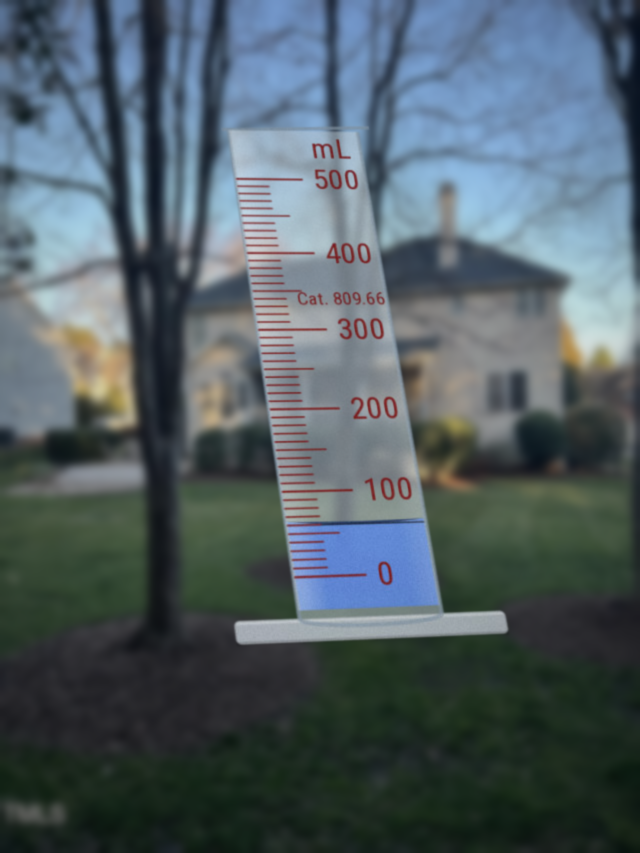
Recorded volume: 60
